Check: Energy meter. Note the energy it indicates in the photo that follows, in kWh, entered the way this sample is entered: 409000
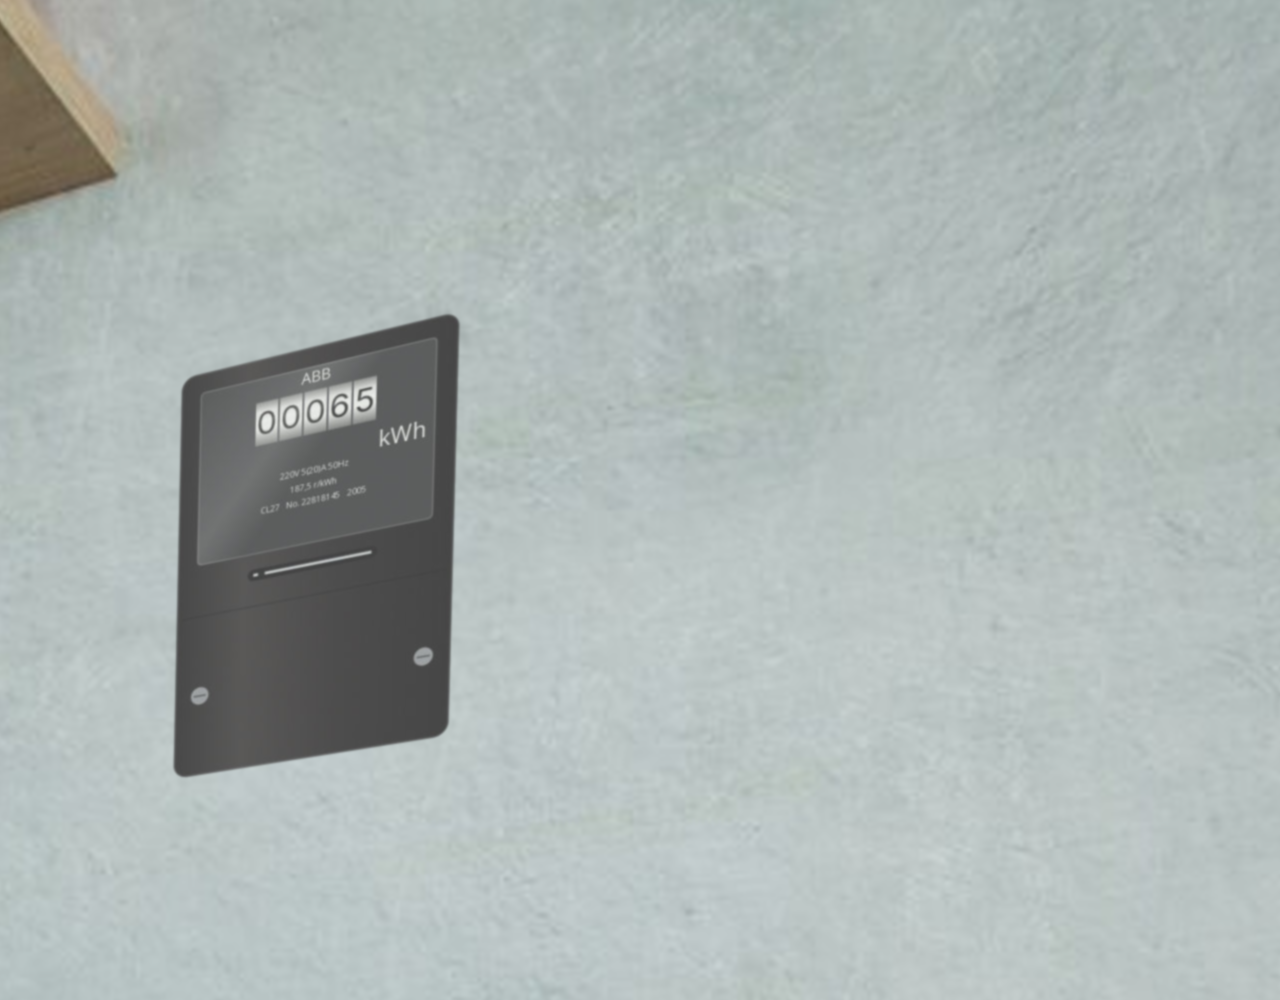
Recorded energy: 65
